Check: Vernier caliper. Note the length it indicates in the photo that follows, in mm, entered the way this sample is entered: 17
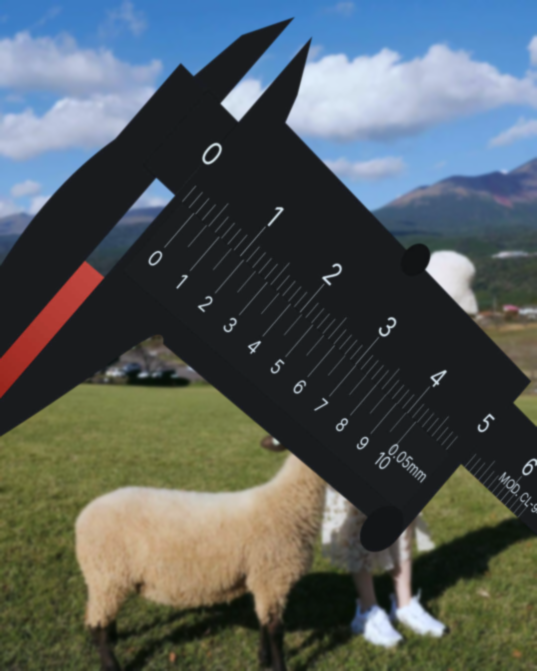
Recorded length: 2.8
